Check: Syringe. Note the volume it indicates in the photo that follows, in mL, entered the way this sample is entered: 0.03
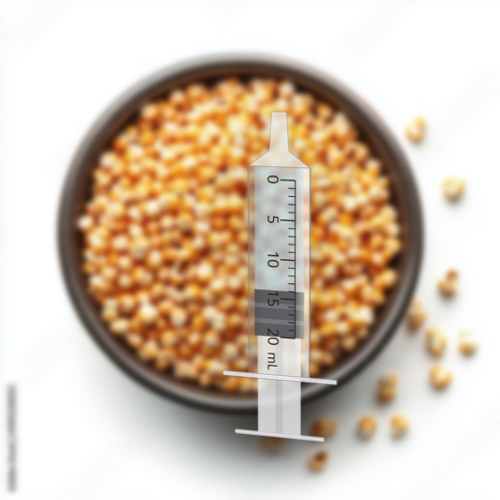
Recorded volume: 14
